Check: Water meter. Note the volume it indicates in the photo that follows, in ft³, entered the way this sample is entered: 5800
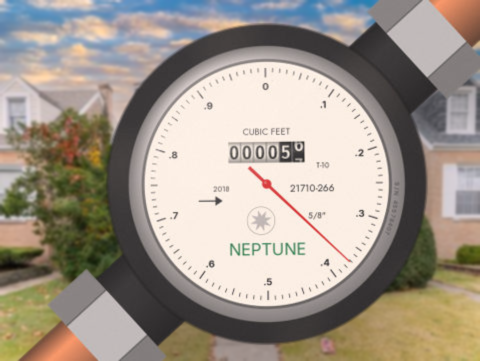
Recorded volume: 56.37
